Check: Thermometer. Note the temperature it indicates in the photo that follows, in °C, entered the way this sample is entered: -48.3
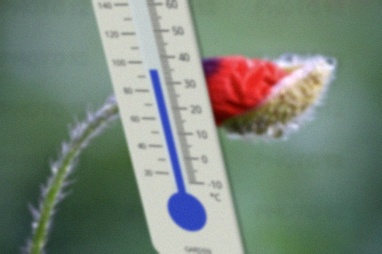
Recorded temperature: 35
